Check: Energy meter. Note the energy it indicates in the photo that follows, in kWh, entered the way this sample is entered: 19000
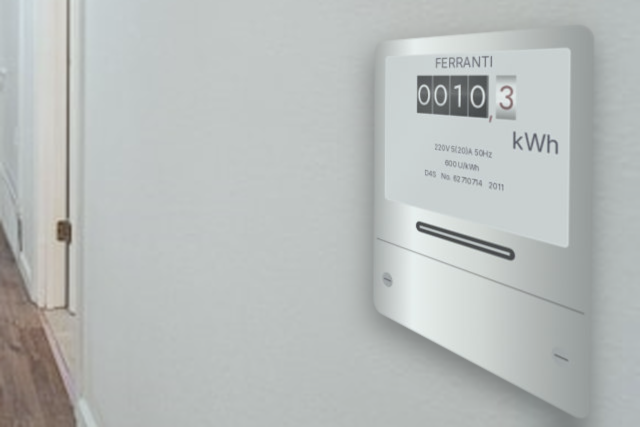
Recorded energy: 10.3
